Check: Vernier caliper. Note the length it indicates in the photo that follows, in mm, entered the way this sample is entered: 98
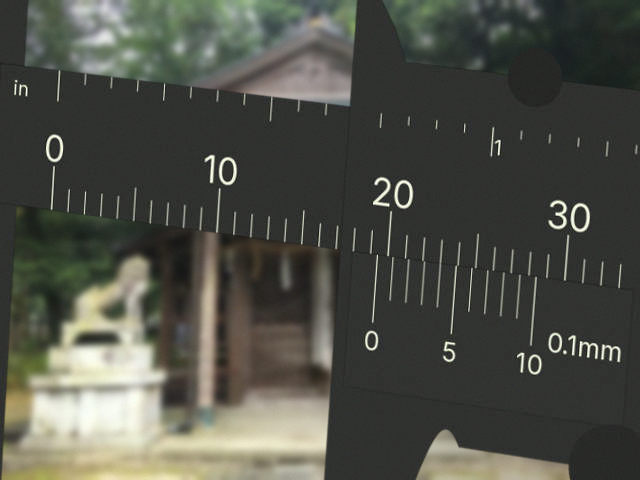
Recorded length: 19.4
